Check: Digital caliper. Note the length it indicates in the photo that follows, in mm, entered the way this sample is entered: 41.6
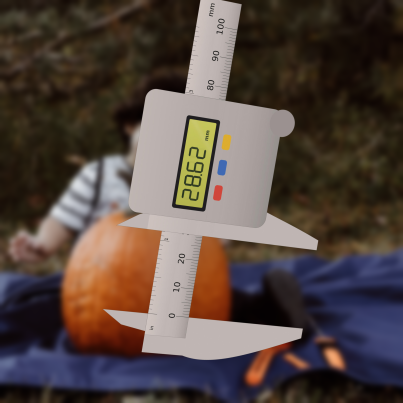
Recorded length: 28.62
